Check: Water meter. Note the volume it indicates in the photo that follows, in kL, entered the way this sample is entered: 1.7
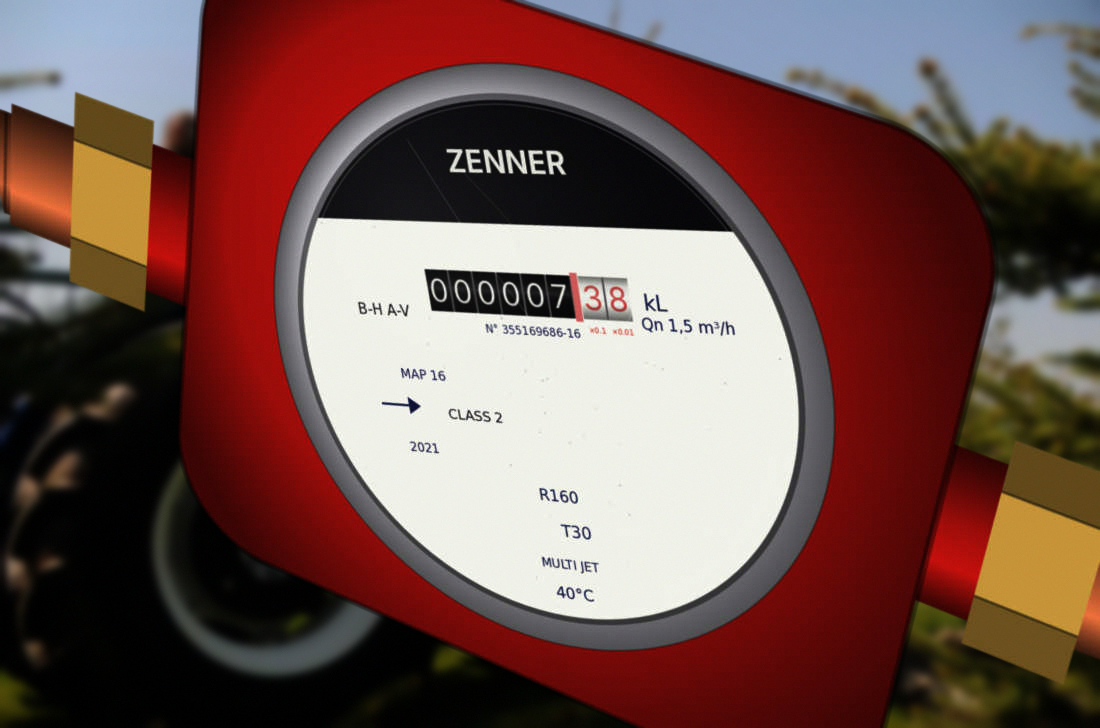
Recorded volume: 7.38
